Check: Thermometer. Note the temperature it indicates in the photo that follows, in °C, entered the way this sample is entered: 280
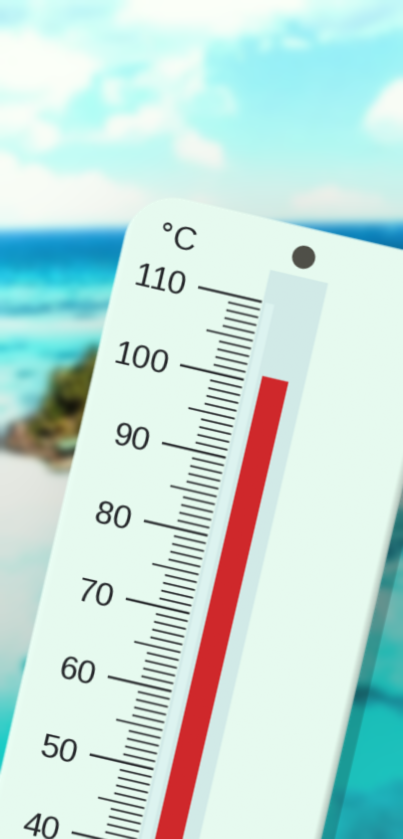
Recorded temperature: 101
